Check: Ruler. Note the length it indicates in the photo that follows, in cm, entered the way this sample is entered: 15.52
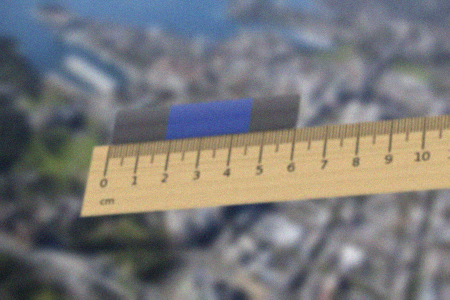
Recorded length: 6
